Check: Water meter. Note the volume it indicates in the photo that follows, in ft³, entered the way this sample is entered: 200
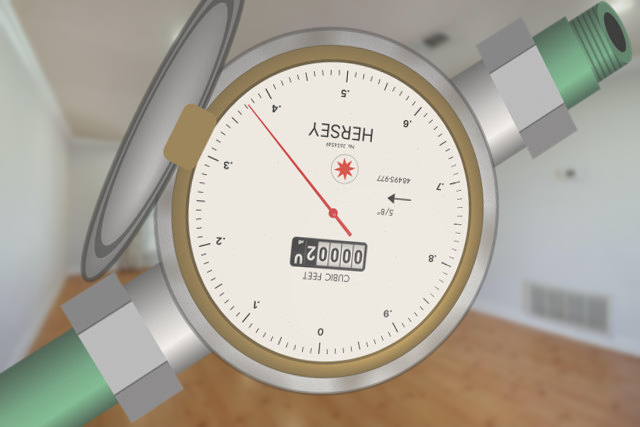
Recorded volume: 20.37
